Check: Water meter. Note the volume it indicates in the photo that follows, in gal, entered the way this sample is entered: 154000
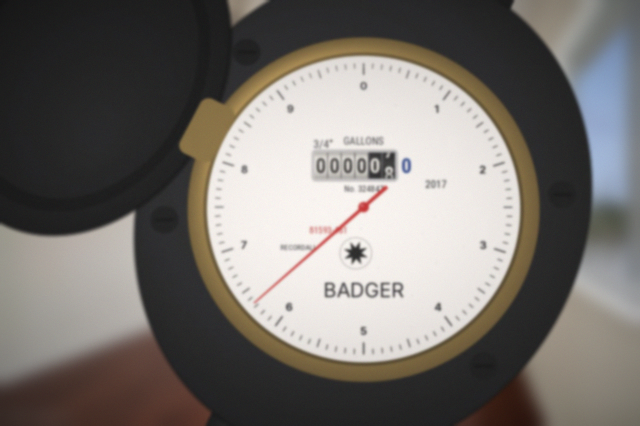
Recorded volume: 76.3
